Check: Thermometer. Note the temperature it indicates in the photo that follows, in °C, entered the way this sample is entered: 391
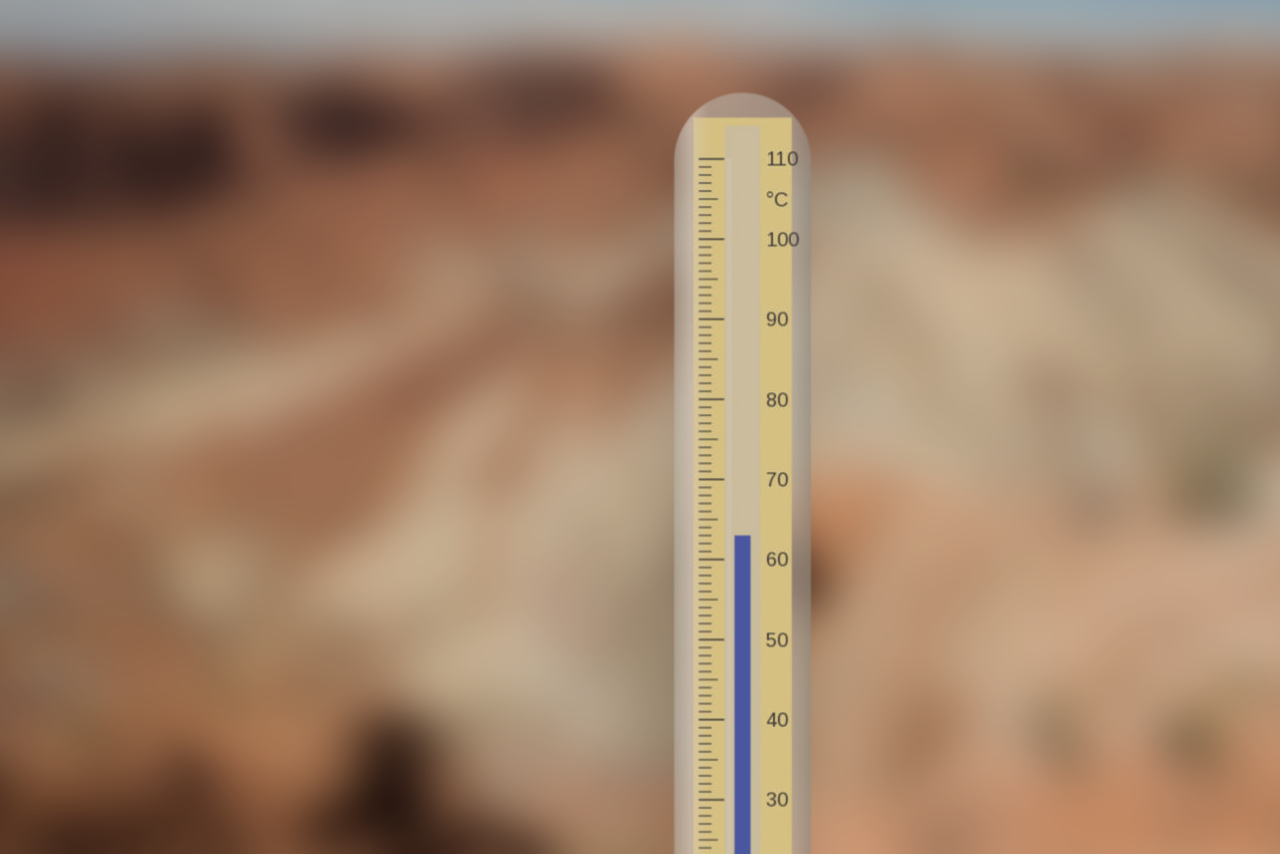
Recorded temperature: 63
